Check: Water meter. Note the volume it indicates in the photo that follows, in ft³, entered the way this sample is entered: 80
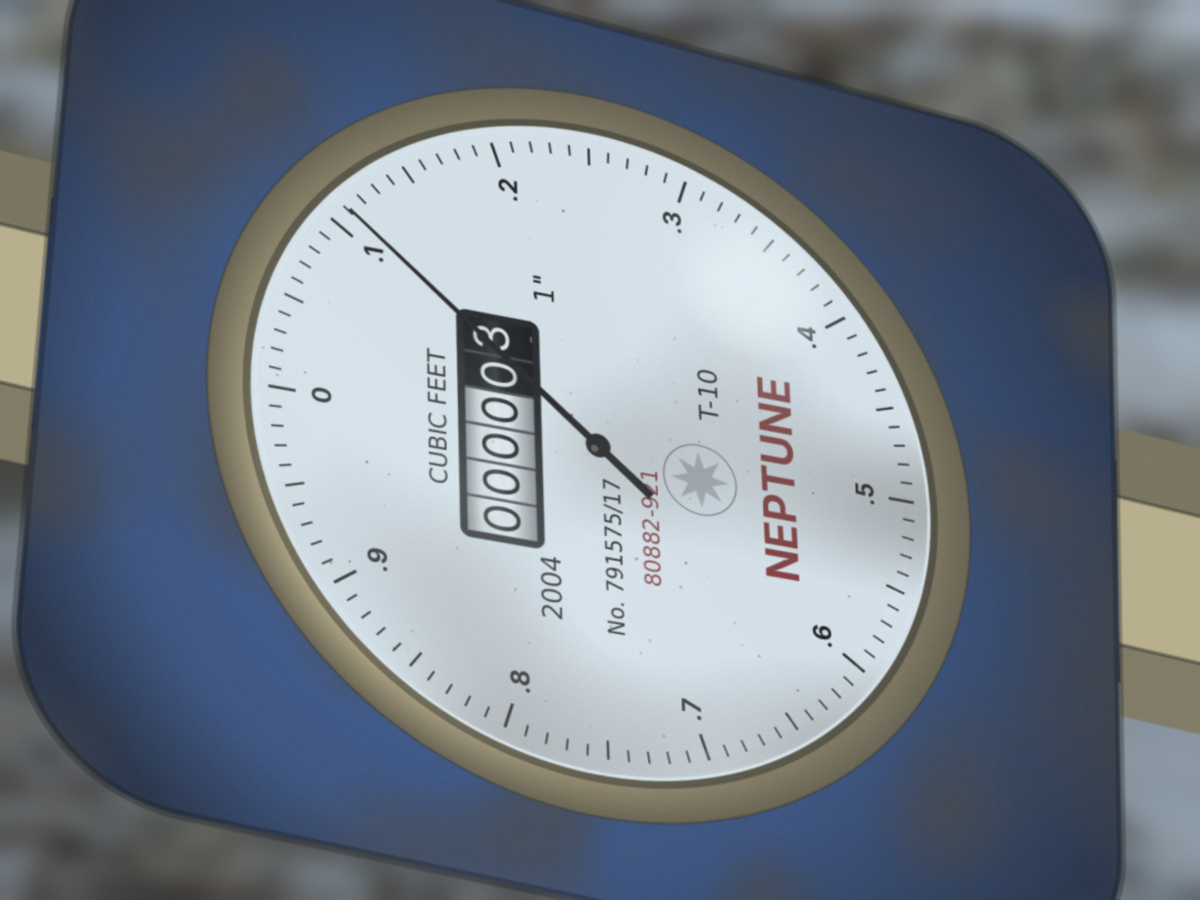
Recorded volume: 3.11
